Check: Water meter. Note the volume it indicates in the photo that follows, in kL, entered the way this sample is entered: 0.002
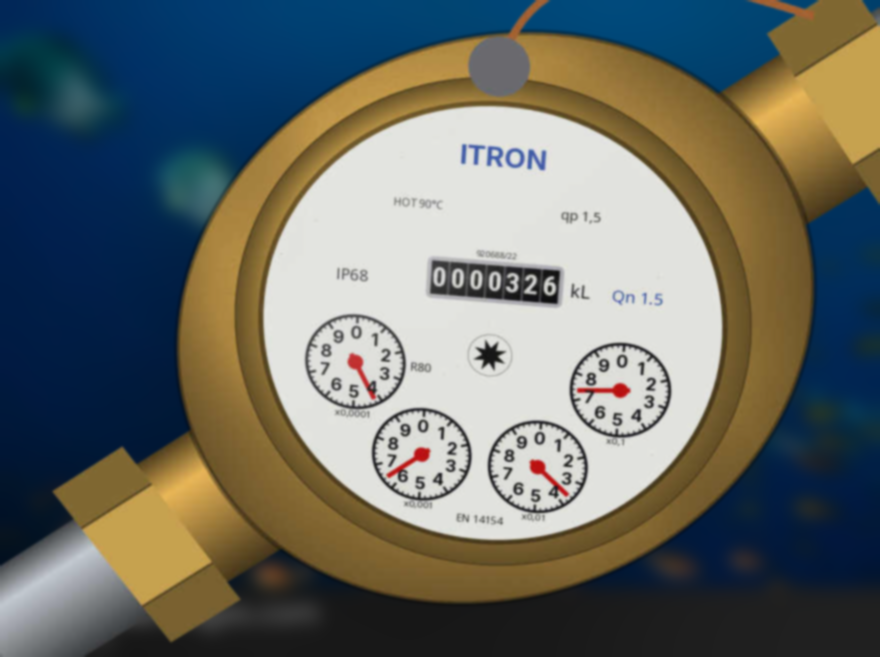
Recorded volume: 326.7364
